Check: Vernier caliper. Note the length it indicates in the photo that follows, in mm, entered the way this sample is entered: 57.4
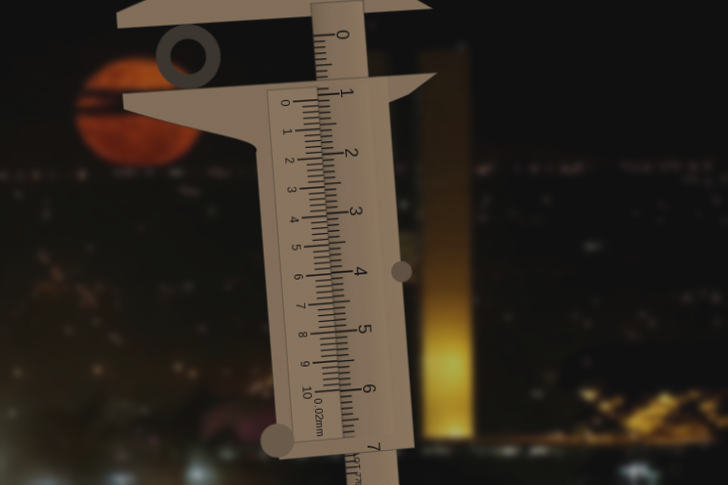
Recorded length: 10.8
